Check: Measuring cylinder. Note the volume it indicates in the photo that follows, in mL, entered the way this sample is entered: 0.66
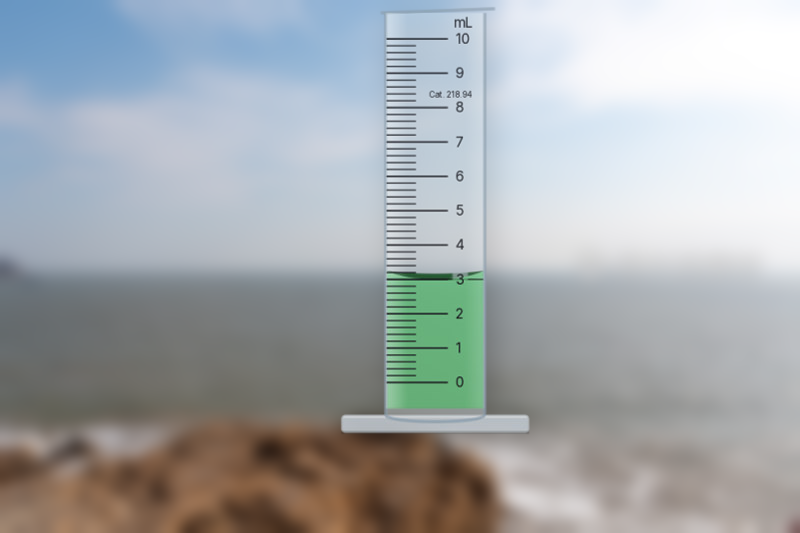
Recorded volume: 3
